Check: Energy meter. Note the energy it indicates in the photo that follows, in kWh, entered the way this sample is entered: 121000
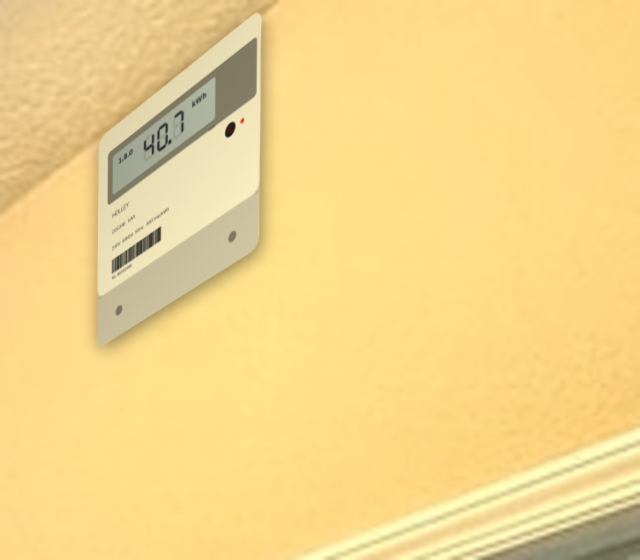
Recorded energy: 40.7
